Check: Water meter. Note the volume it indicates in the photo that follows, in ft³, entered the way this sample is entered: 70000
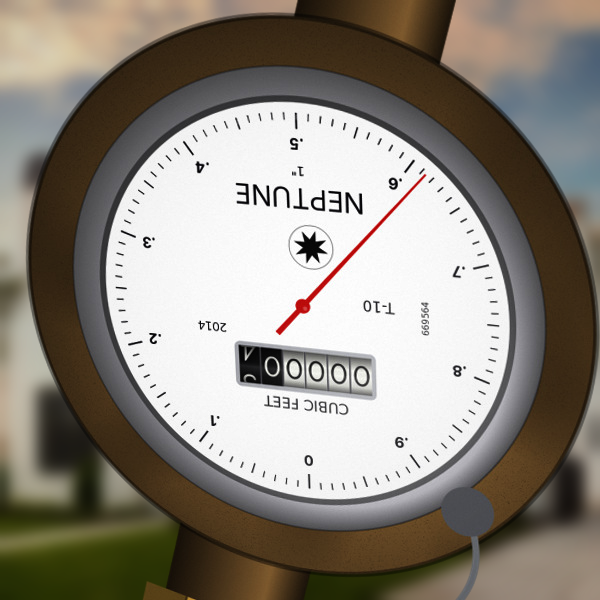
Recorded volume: 3.61
